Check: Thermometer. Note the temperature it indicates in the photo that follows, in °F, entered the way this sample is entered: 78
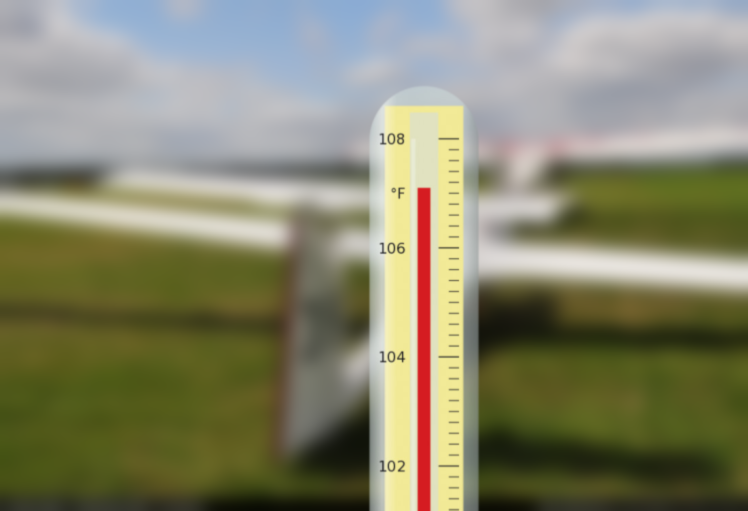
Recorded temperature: 107.1
